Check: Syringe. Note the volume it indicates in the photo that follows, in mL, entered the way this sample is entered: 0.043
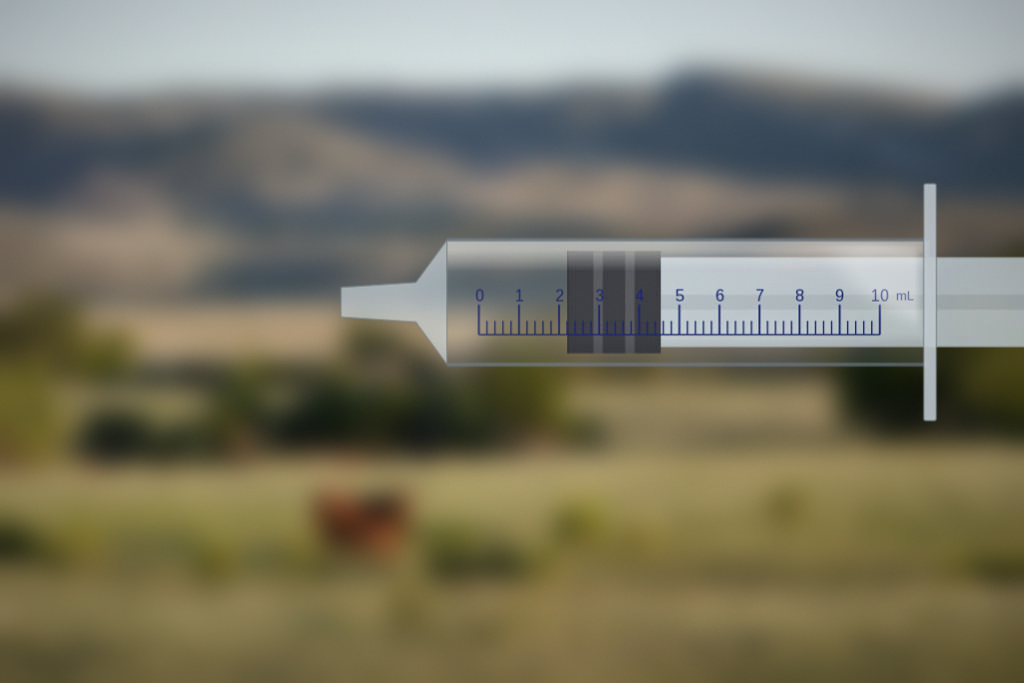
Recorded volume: 2.2
